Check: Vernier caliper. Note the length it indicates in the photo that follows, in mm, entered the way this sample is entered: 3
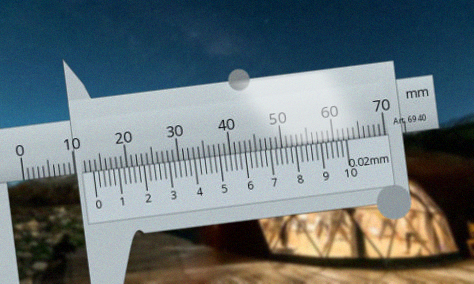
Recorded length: 13.5
